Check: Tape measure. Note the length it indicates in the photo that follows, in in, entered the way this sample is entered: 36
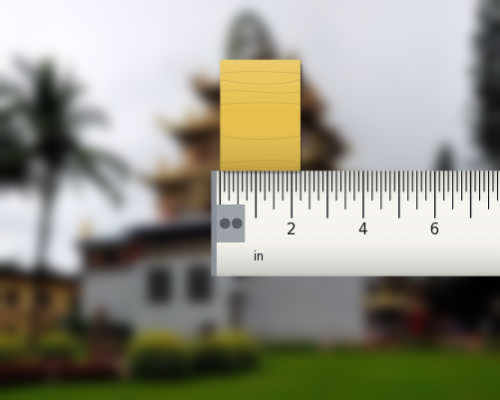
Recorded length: 2.25
